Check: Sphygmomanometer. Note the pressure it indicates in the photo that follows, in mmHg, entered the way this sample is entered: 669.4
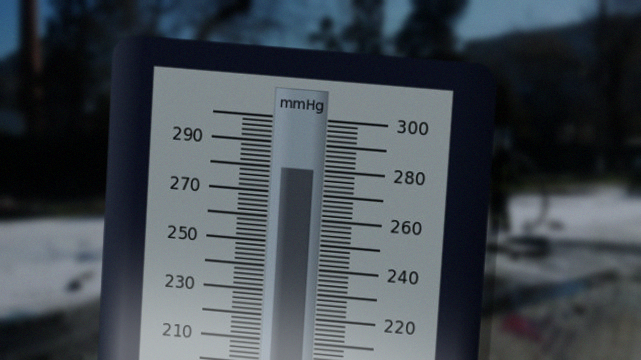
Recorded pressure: 280
